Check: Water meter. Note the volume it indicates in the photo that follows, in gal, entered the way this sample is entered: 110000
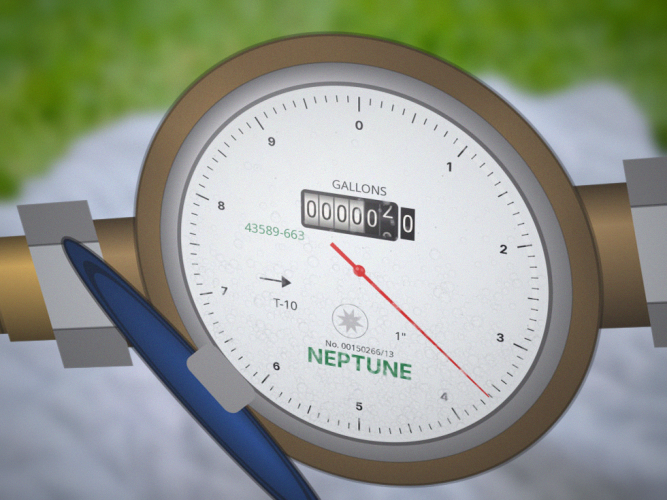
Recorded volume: 23.6
